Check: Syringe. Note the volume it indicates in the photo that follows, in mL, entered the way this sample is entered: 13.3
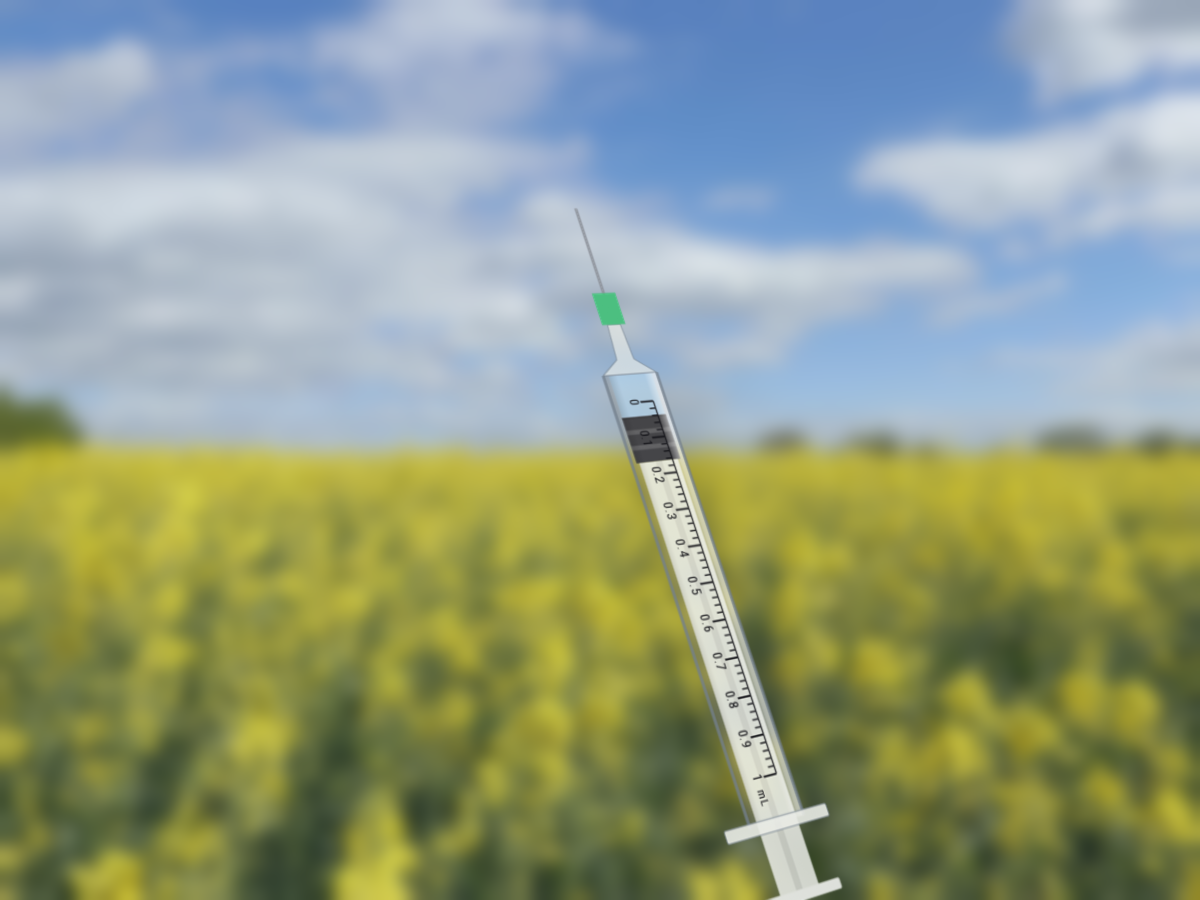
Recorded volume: 0.04
